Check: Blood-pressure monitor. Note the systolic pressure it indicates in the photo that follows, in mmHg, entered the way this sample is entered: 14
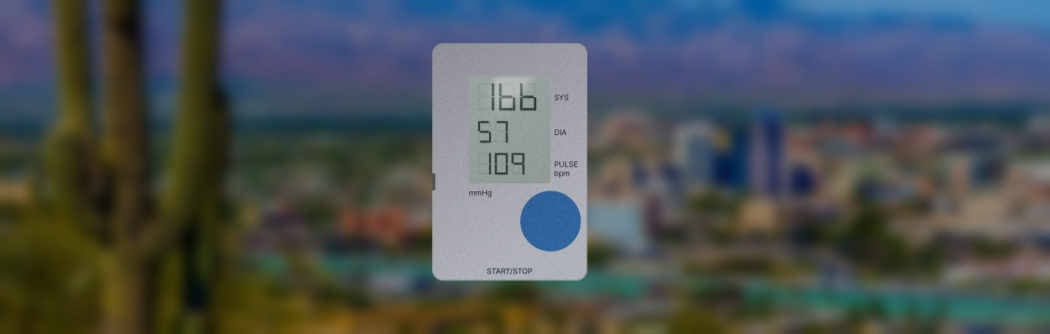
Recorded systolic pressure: 166
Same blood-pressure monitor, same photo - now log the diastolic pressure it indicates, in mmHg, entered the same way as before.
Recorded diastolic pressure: 57
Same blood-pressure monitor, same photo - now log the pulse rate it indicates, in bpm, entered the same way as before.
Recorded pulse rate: 109
